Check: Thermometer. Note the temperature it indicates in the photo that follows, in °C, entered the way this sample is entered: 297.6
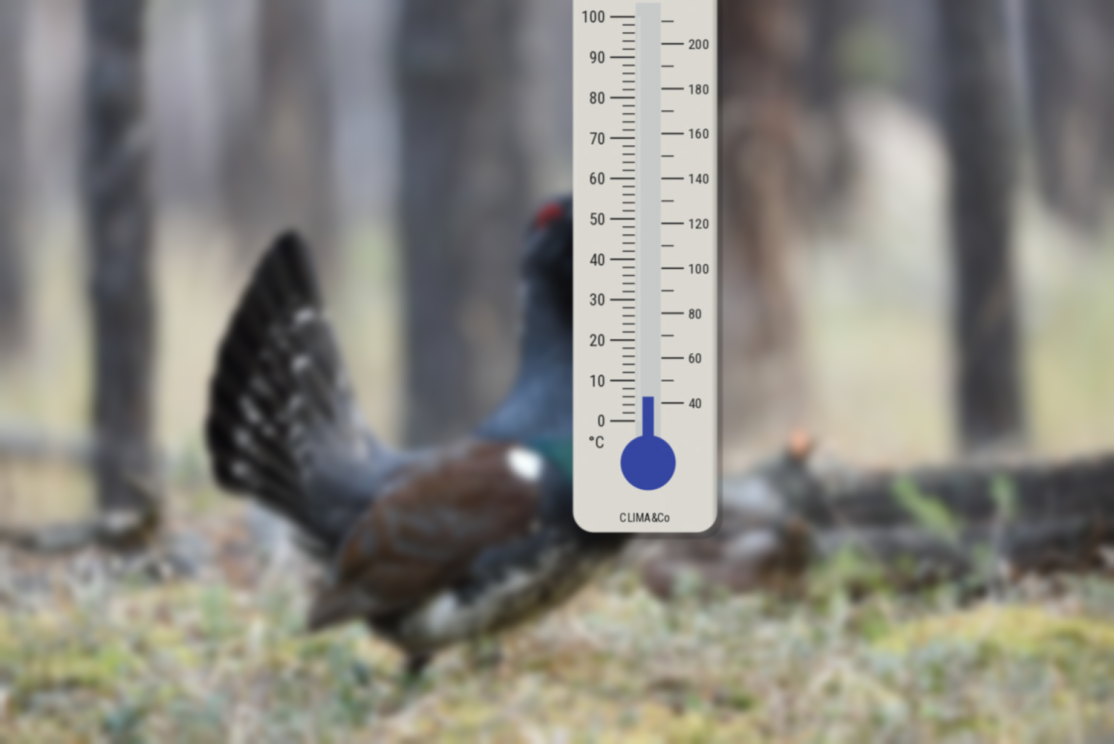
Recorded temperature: 6
